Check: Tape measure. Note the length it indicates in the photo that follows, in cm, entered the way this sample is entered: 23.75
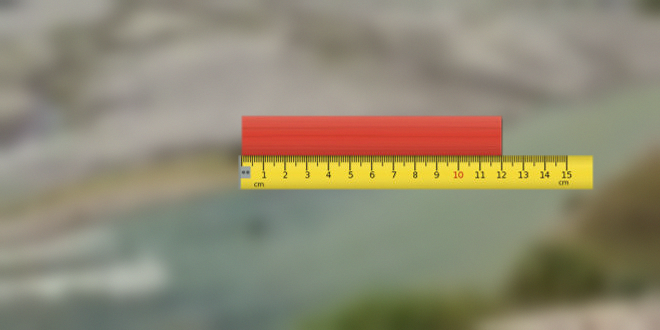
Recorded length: 12
